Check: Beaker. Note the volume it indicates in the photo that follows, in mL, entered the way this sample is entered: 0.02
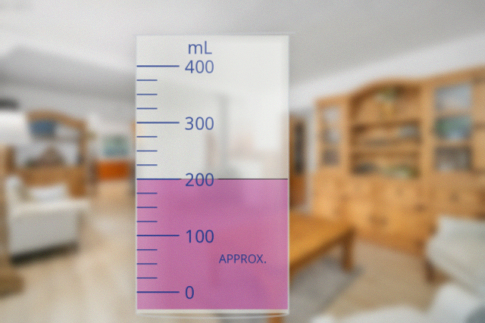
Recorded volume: 200
